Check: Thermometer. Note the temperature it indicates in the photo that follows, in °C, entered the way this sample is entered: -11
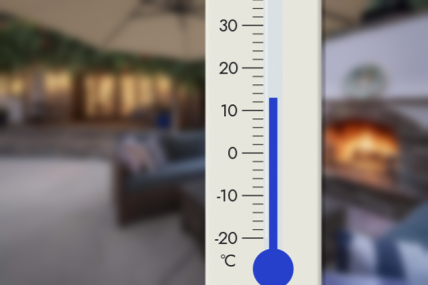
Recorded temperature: 13
